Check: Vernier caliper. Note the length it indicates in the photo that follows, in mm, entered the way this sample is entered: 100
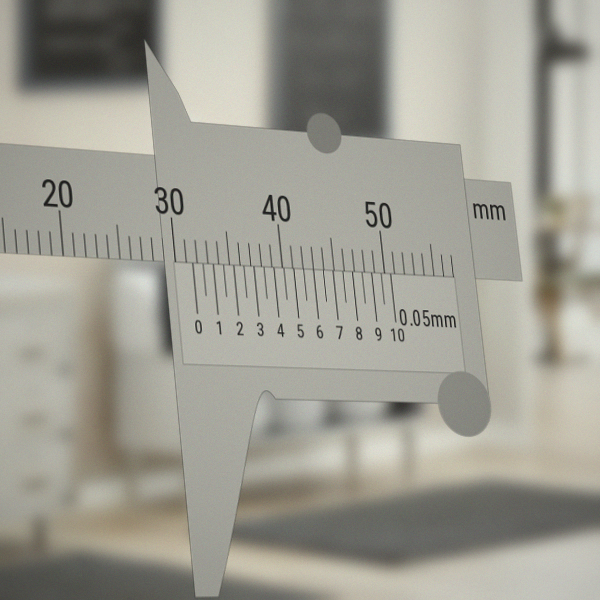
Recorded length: 31.6
